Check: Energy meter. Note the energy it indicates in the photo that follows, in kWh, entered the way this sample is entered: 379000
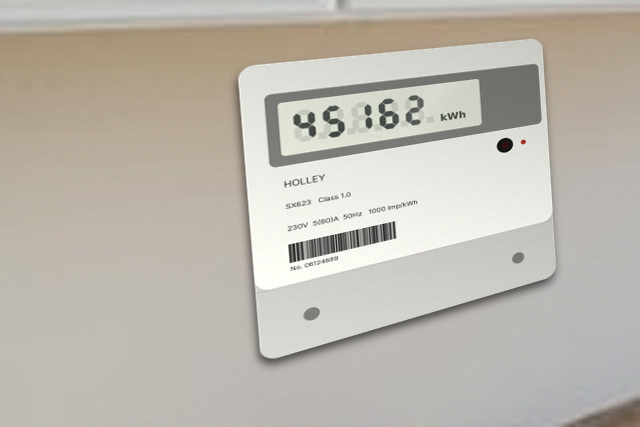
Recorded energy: 45162
